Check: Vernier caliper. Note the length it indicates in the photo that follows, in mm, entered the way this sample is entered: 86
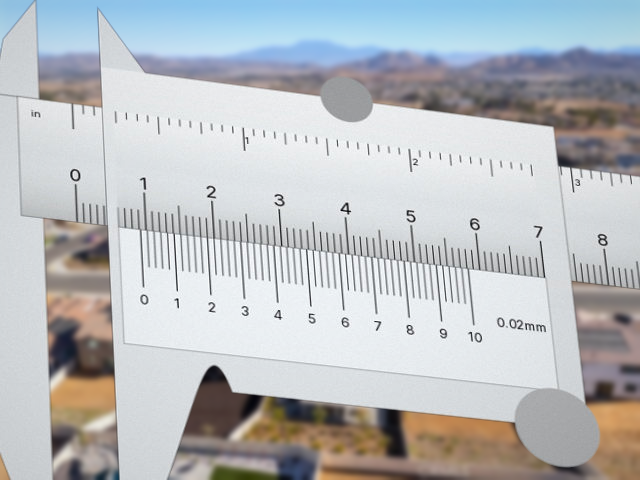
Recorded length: 9.2
